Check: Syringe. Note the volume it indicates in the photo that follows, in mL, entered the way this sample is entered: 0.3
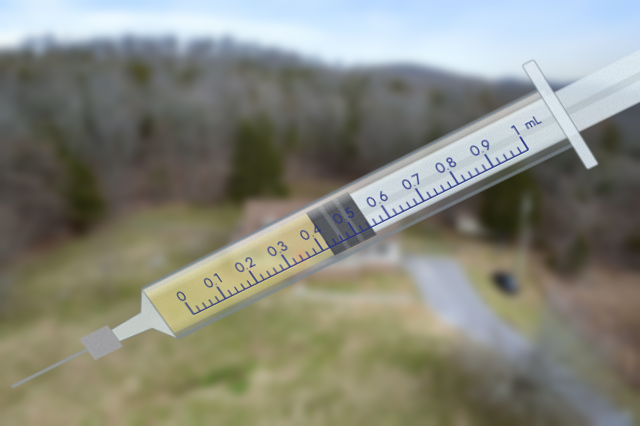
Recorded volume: 0.42
